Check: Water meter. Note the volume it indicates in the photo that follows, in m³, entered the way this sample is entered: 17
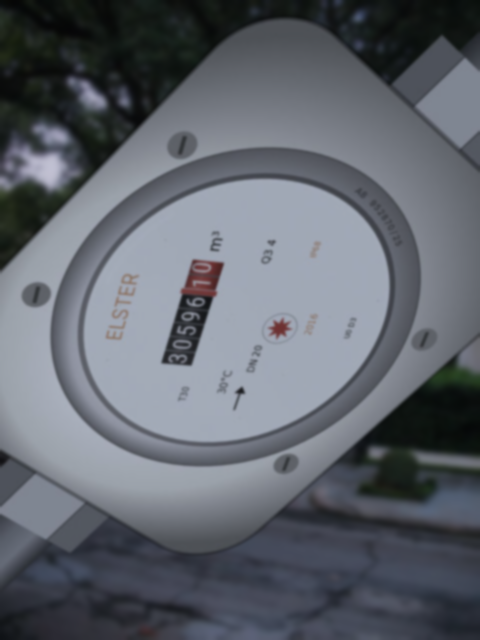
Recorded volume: 30596.10
